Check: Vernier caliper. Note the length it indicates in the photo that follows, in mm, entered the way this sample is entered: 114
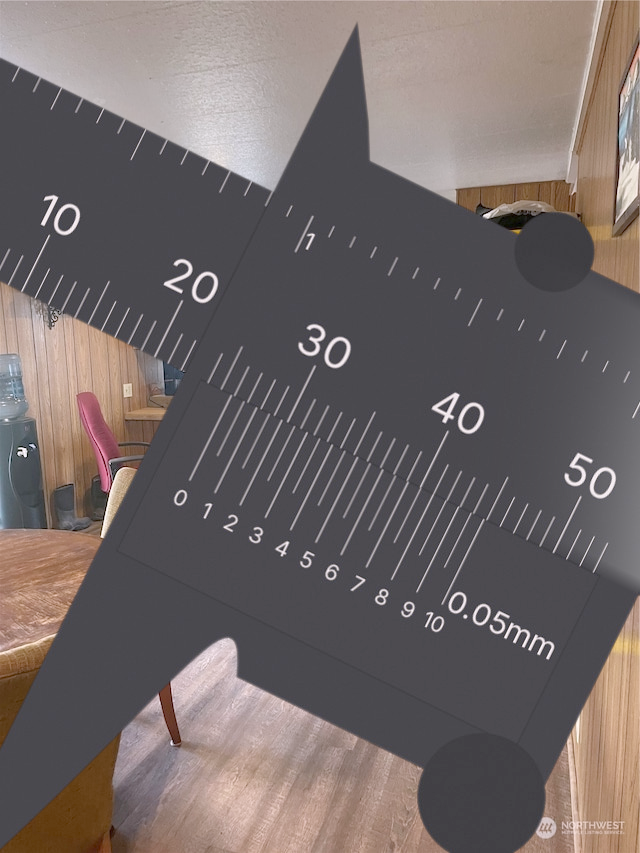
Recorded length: 25.8
